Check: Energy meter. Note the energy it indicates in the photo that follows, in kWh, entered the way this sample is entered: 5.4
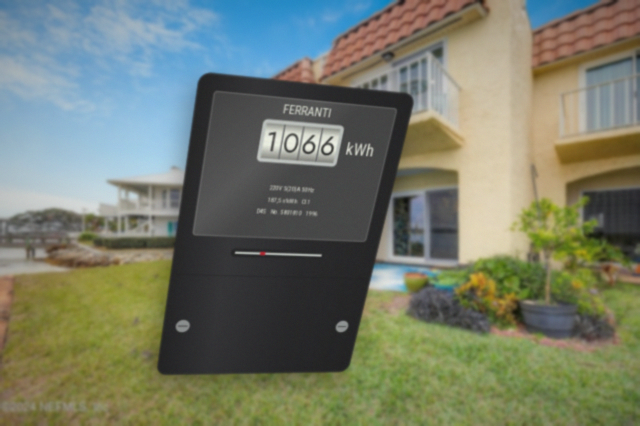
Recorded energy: 1066
